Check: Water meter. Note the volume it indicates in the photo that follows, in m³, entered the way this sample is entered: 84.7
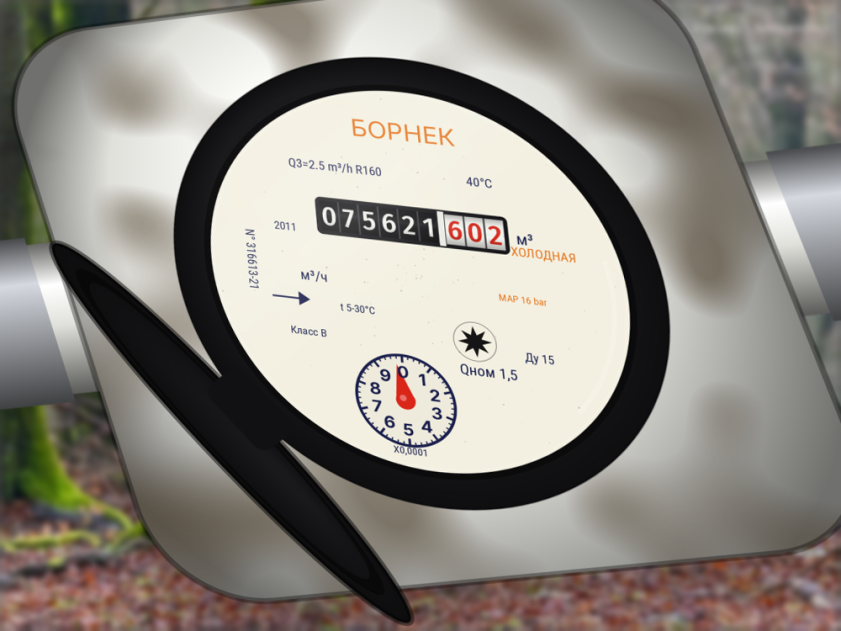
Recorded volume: 75621.6019
